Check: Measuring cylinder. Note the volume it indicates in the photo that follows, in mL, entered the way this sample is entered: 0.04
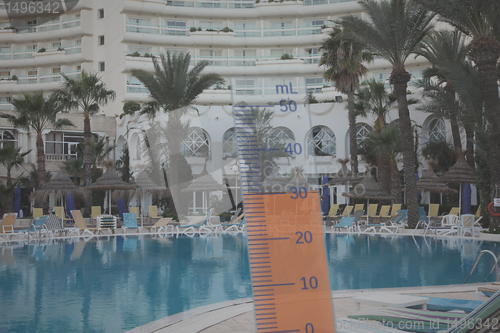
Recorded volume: 30
